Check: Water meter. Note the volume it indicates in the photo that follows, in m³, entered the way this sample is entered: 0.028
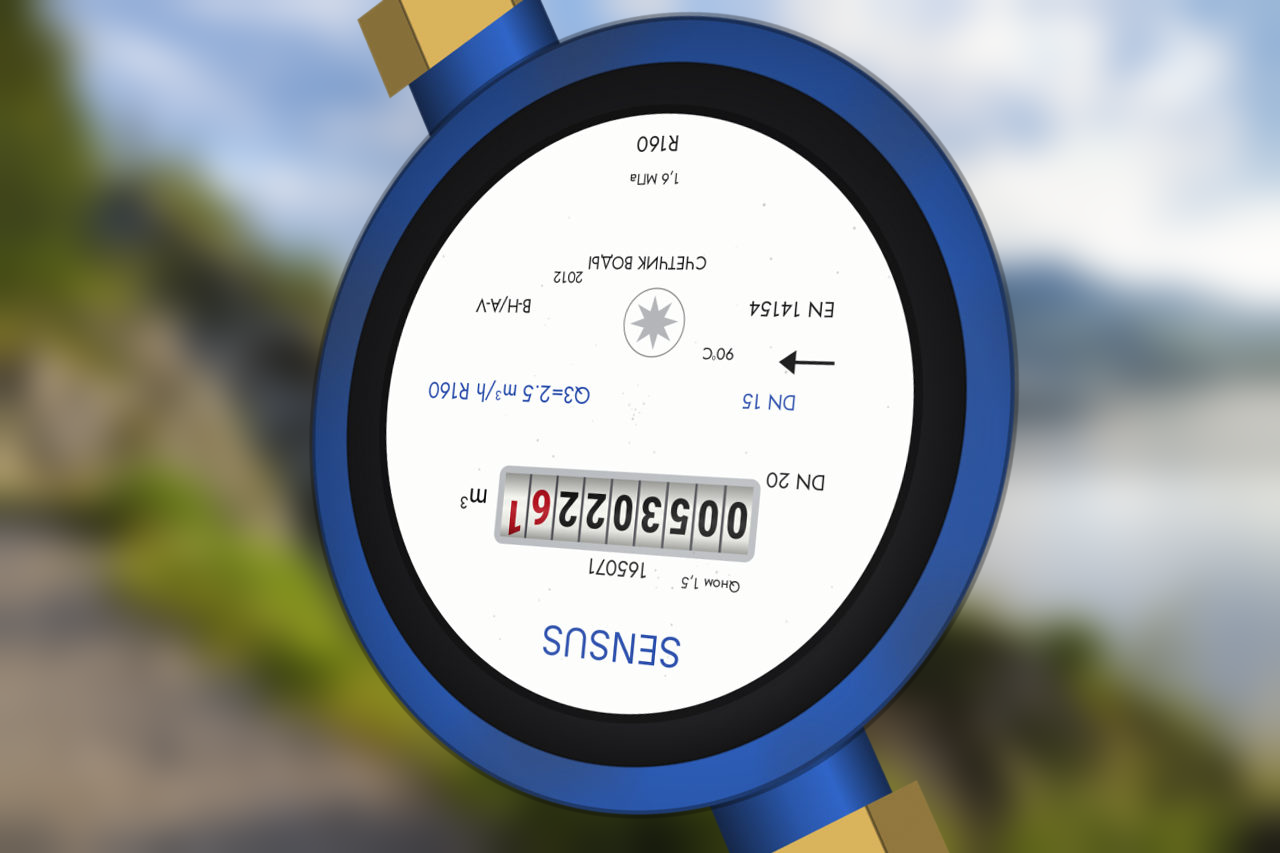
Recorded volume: 53022.61
